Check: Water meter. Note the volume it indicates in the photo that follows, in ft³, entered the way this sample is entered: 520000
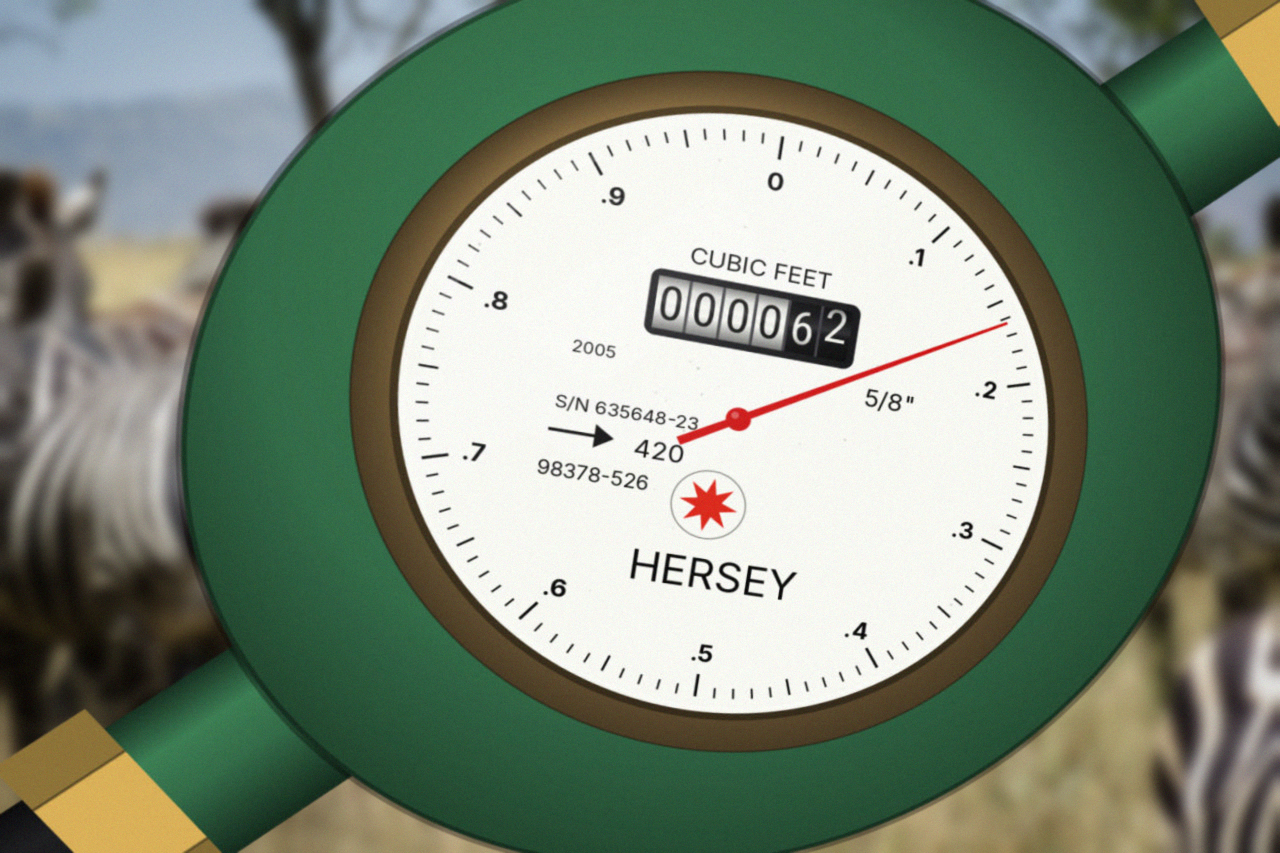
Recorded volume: 62.16
